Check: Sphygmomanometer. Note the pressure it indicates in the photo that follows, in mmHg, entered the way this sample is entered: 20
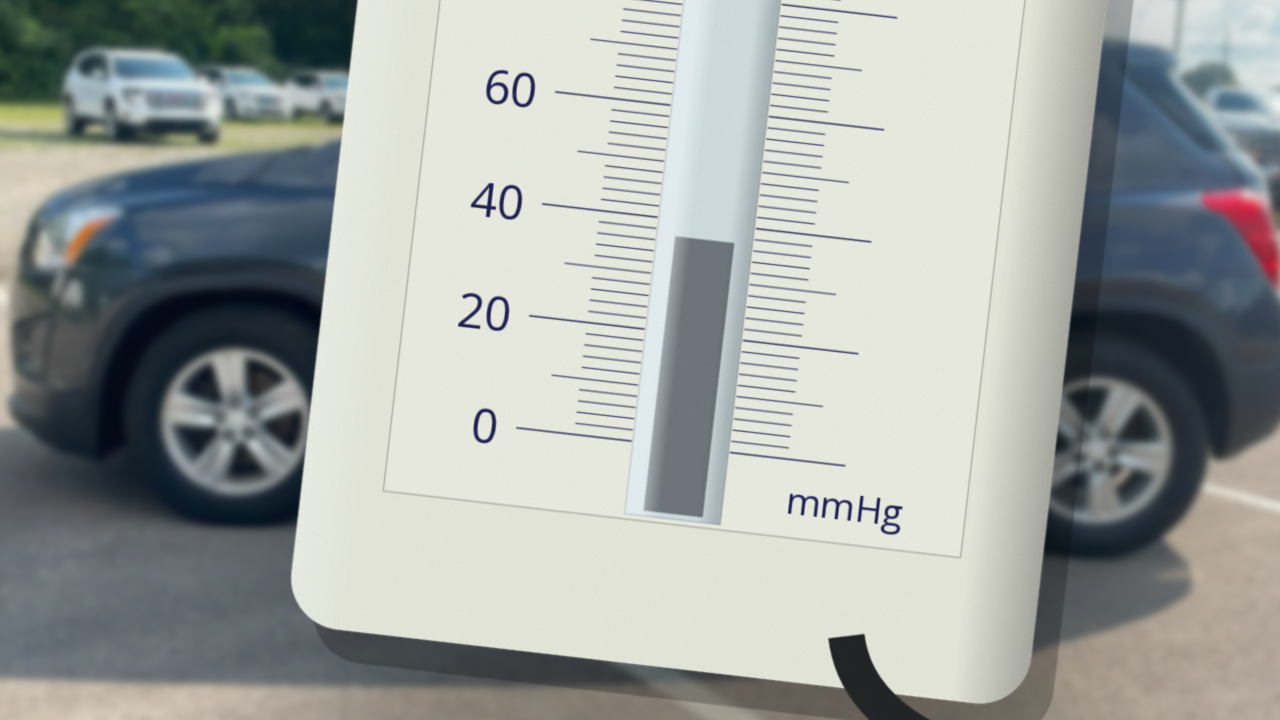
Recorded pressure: 37
